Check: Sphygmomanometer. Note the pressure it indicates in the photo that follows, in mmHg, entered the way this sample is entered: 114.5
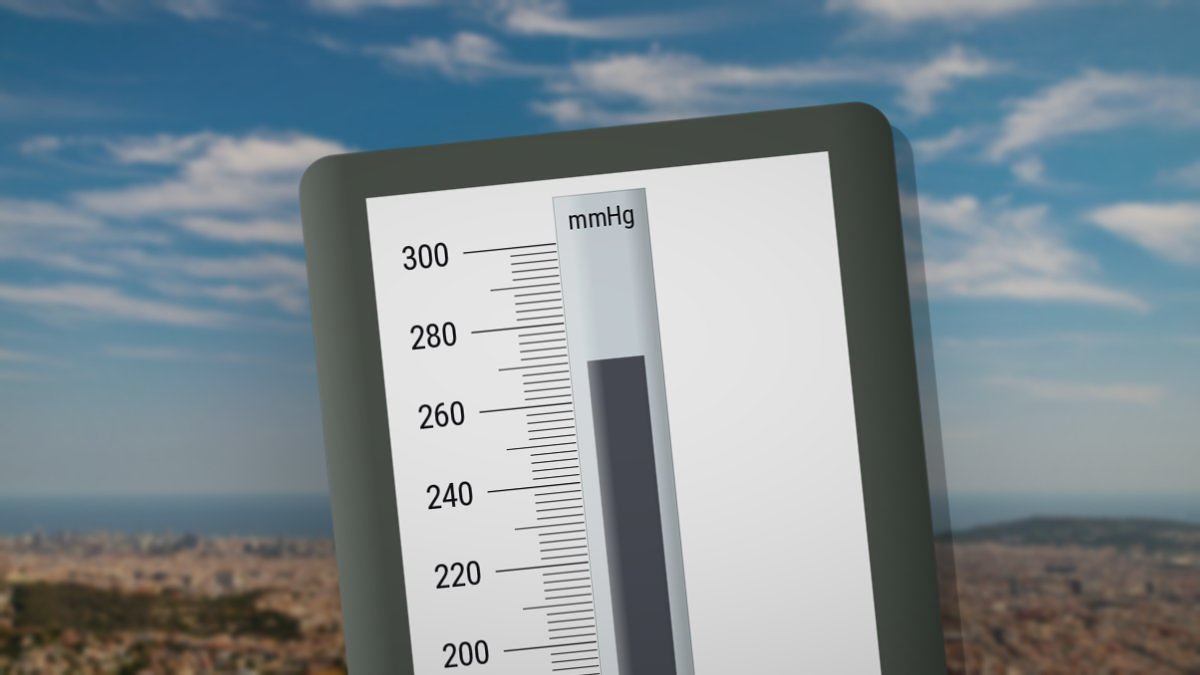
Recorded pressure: 270
